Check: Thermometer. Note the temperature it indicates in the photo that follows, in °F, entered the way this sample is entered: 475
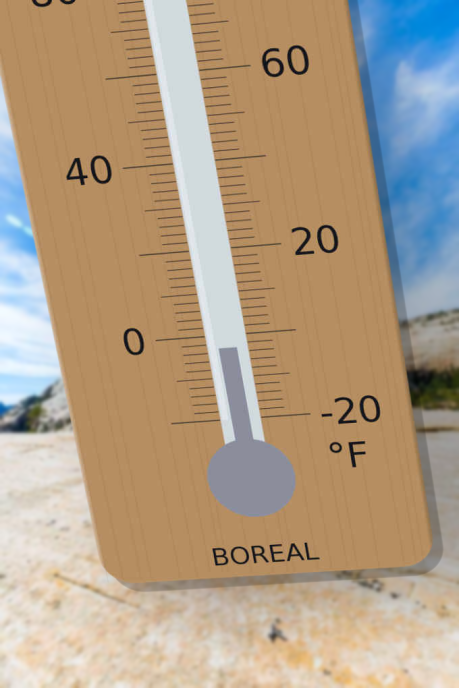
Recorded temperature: -3
